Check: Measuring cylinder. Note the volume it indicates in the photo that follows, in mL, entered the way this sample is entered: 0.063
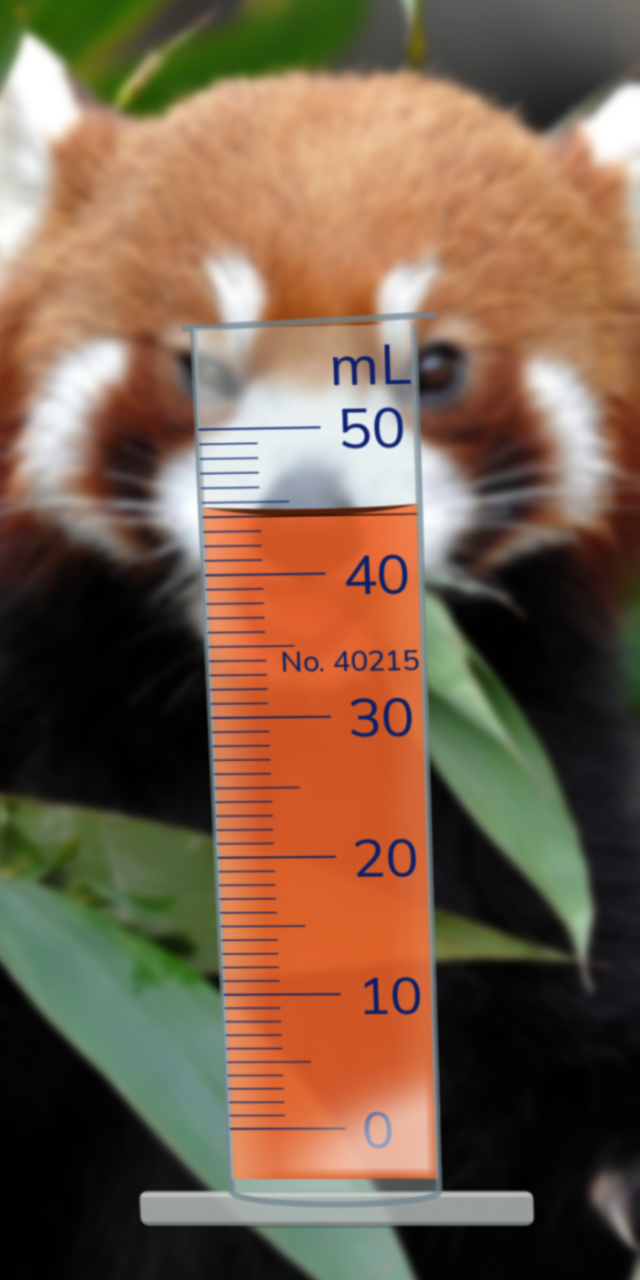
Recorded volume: 44
